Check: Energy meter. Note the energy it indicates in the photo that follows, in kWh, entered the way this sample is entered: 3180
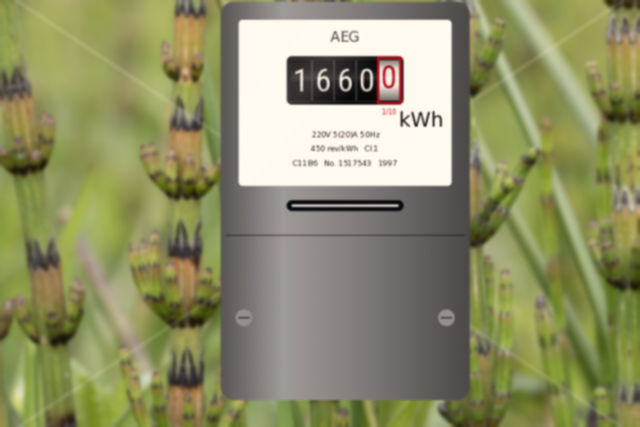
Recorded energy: 1660.0
